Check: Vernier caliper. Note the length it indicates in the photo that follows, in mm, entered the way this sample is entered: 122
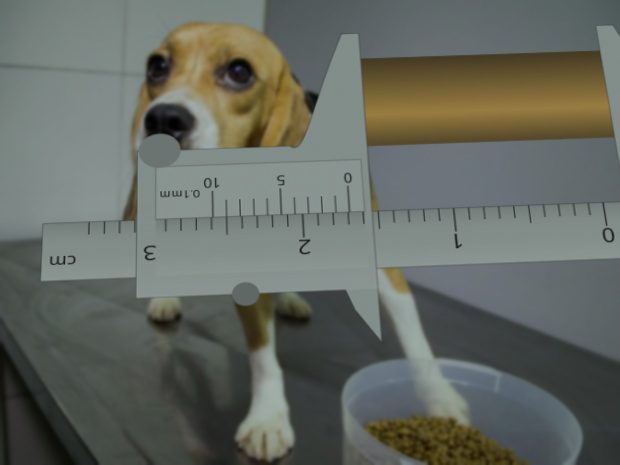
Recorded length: 16.9
